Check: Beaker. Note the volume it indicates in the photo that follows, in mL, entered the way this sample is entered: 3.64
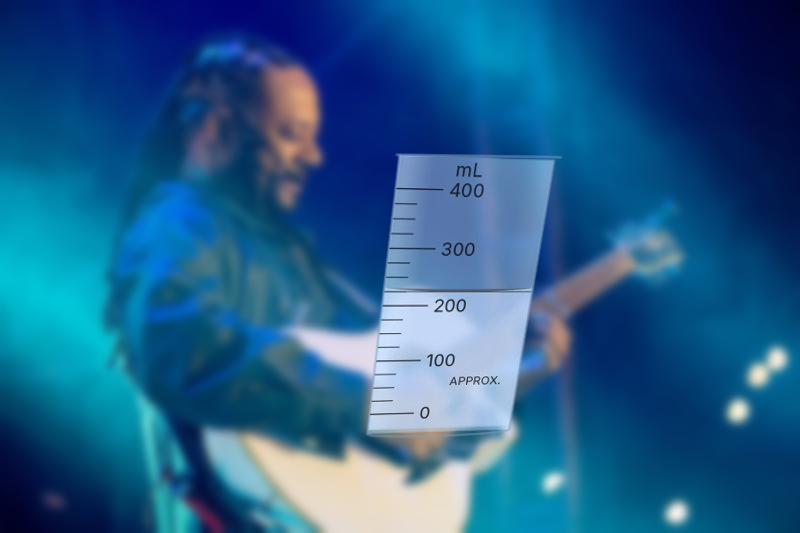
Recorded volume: 225
